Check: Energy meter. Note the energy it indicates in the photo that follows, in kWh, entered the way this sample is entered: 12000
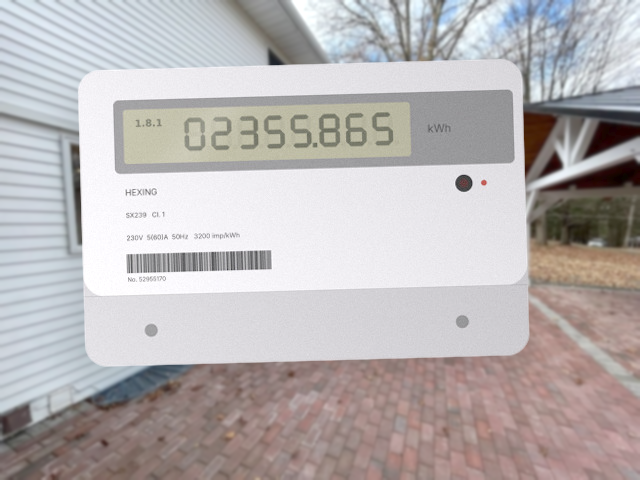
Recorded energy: 2355.865
